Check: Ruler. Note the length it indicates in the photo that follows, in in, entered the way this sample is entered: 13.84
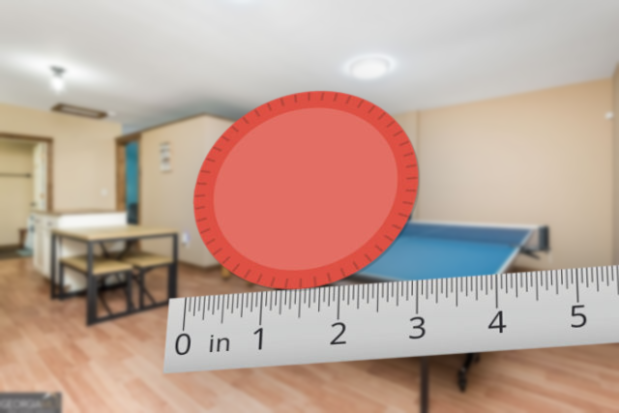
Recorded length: 3
